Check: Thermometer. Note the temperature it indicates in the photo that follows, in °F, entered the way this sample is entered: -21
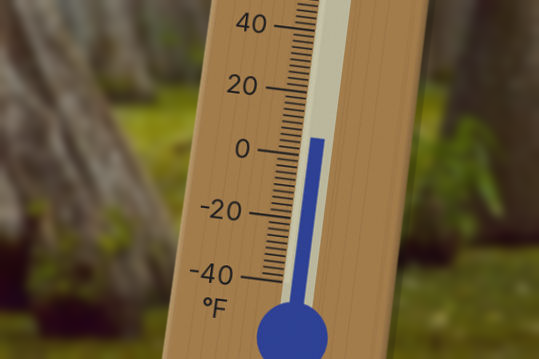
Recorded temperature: 6
